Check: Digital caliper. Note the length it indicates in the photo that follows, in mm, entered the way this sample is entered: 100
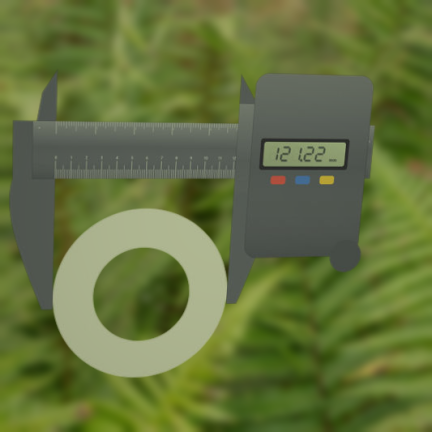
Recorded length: 121.22
